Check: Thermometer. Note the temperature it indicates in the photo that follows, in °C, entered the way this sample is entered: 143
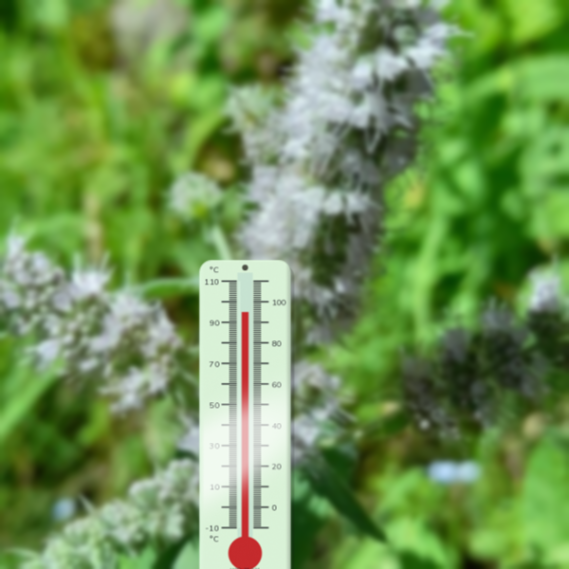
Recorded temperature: 95
